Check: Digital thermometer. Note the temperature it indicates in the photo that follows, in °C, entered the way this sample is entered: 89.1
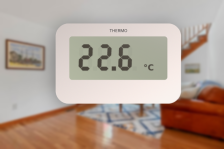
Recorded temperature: 22.6
